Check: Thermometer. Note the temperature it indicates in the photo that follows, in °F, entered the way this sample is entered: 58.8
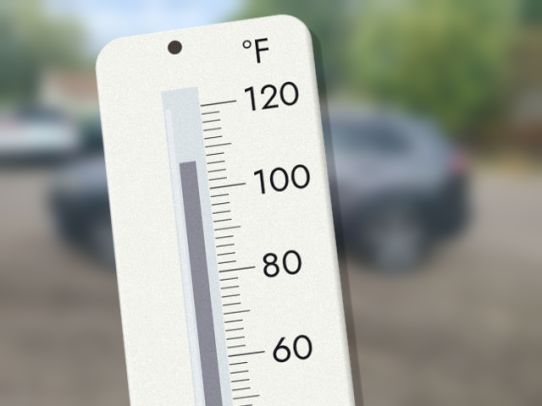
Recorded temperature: 107
